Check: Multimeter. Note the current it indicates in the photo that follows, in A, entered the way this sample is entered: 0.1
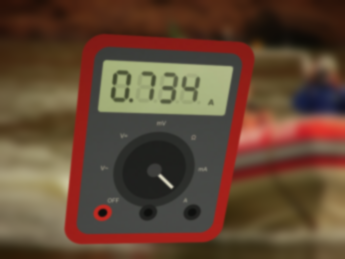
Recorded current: 0.734
